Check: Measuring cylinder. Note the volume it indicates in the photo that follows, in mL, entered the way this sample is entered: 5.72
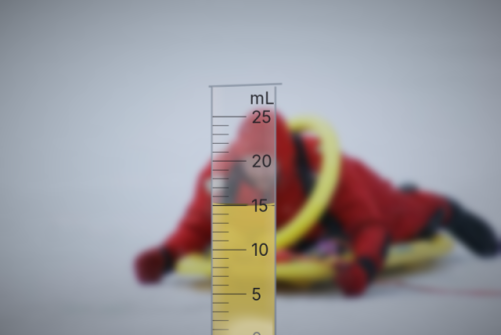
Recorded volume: 15
